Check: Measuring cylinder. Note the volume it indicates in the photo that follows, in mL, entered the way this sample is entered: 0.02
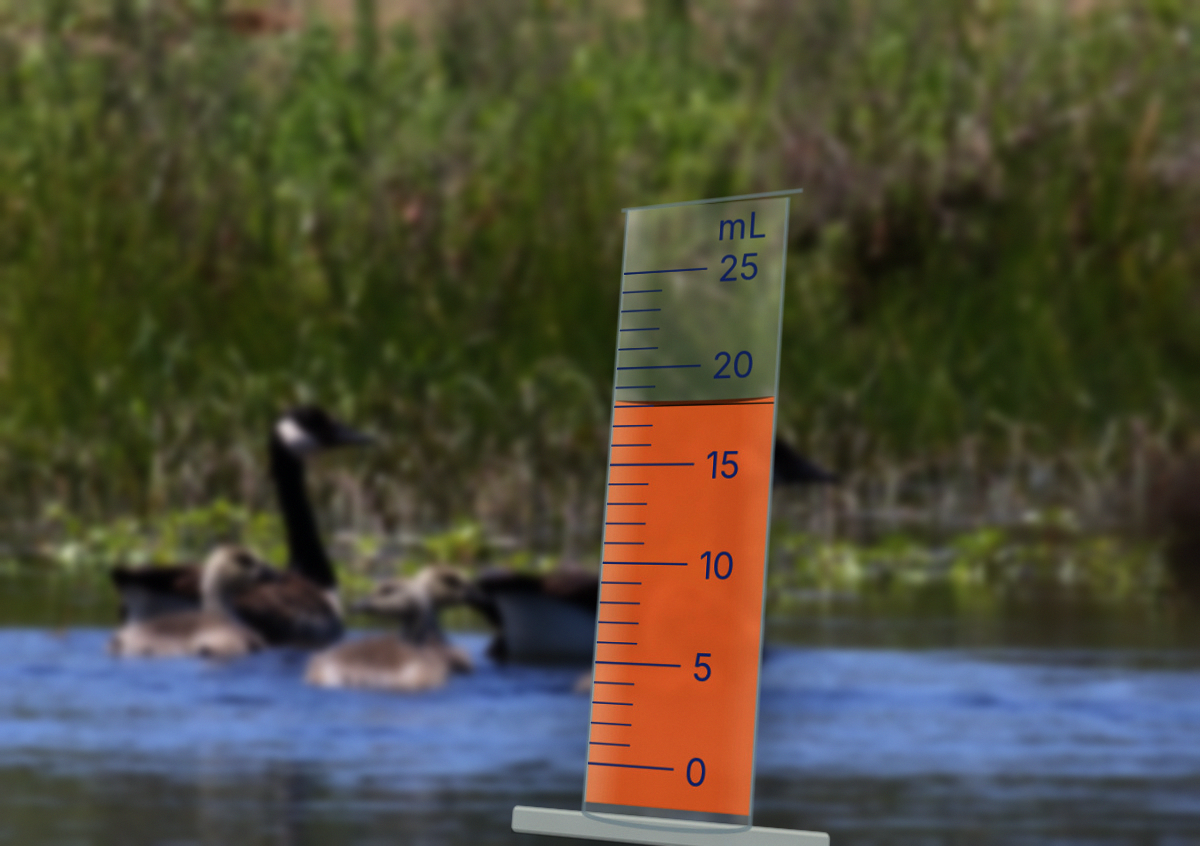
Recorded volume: 18
